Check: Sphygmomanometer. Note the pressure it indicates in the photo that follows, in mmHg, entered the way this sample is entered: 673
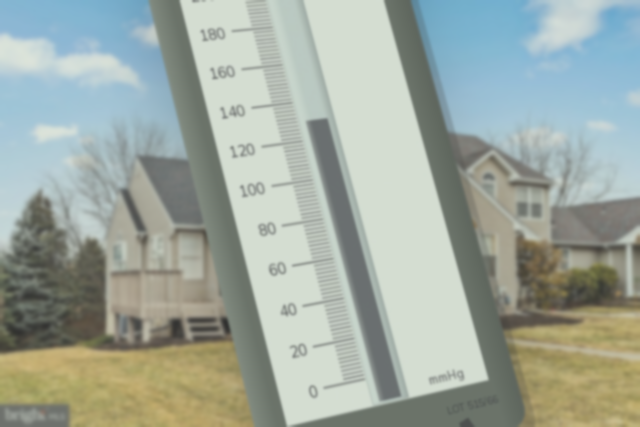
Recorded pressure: 130
